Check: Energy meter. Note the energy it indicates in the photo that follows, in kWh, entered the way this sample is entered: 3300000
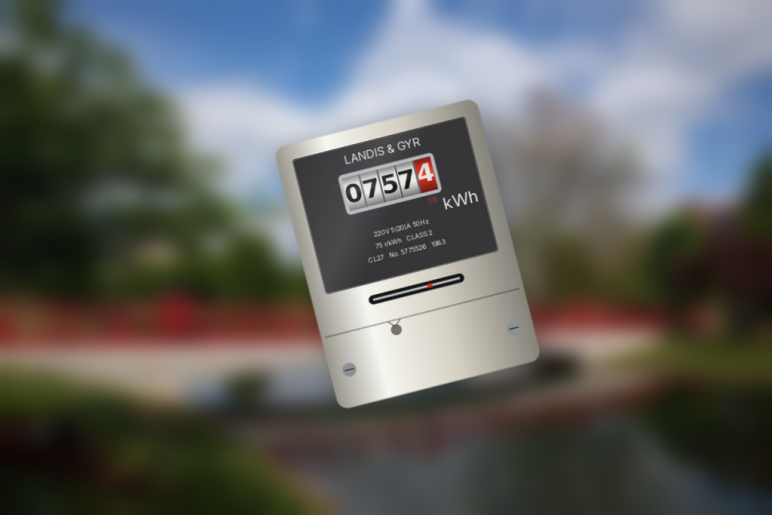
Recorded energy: 757.4
